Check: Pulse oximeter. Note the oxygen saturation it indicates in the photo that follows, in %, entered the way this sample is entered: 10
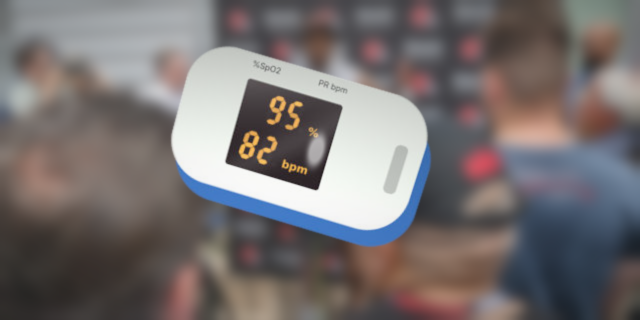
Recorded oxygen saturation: 95
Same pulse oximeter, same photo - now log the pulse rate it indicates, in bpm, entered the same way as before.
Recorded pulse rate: 82
